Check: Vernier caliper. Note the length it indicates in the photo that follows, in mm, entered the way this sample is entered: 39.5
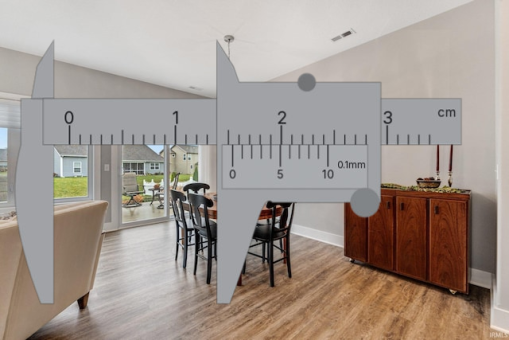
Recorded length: 15.4
